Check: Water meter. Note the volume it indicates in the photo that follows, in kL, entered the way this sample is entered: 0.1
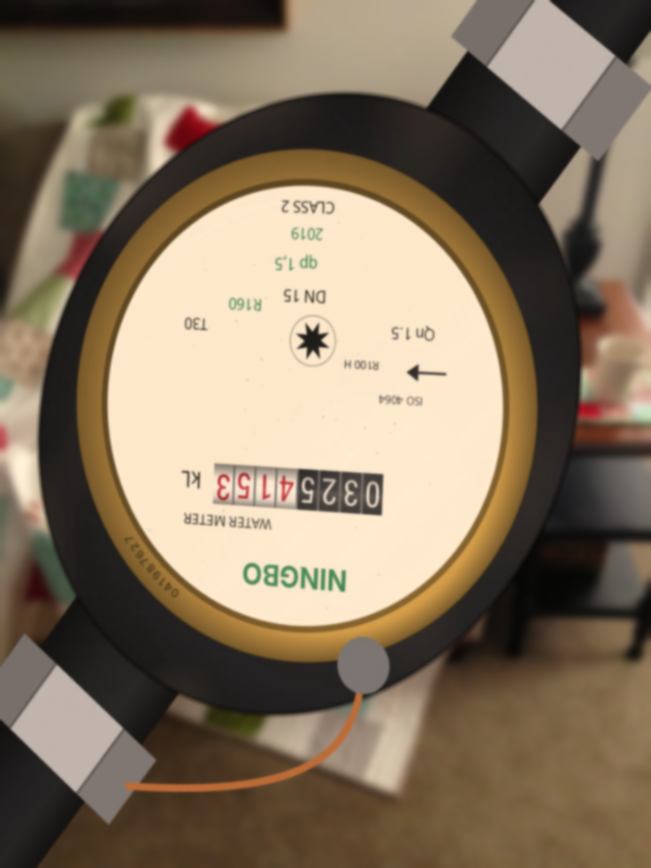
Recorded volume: 325.4153
